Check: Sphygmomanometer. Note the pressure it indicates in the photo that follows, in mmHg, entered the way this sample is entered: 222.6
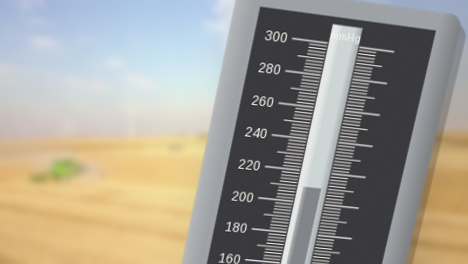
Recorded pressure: 210
